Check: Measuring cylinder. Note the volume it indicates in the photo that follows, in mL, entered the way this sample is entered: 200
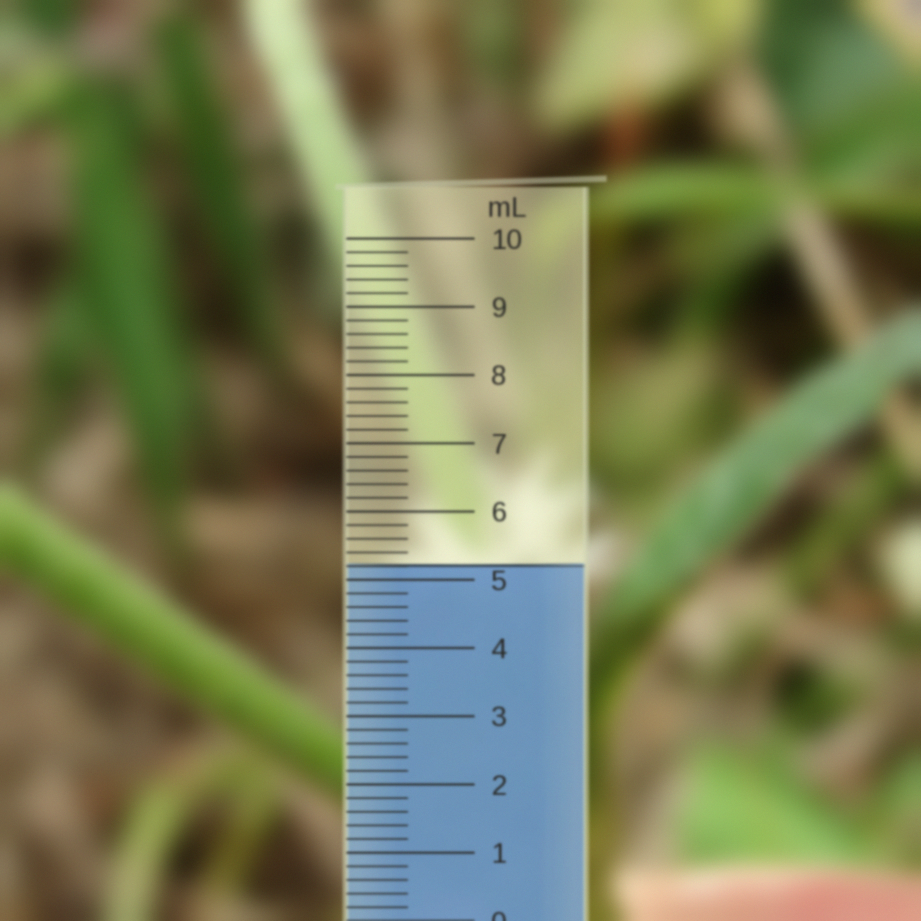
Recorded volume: 5.2
